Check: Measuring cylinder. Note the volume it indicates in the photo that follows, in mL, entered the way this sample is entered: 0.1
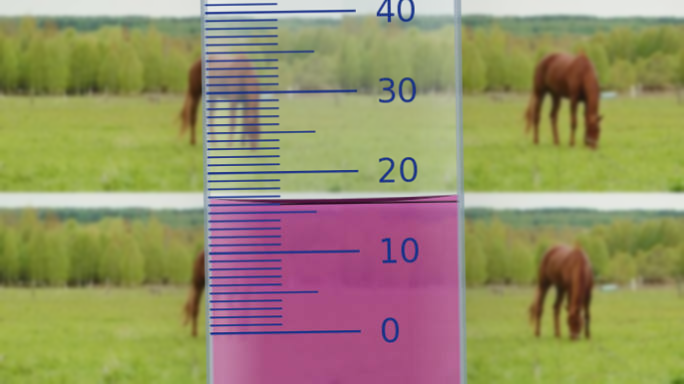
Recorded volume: 16
